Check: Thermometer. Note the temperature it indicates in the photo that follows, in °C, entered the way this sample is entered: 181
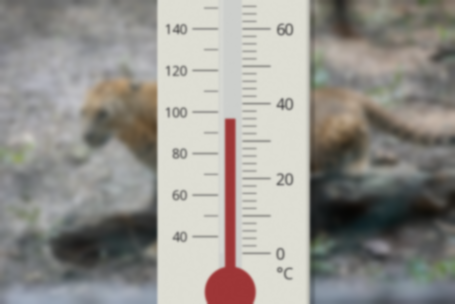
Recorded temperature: 36
